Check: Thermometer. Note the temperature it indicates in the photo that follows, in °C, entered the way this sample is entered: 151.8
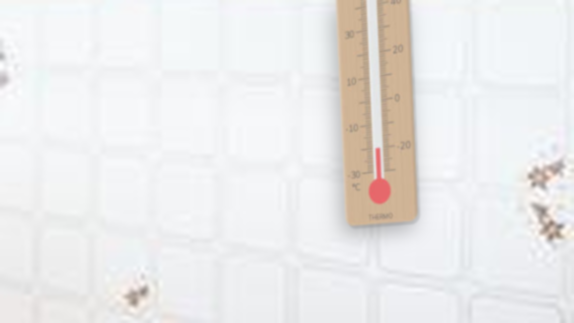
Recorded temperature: -20
